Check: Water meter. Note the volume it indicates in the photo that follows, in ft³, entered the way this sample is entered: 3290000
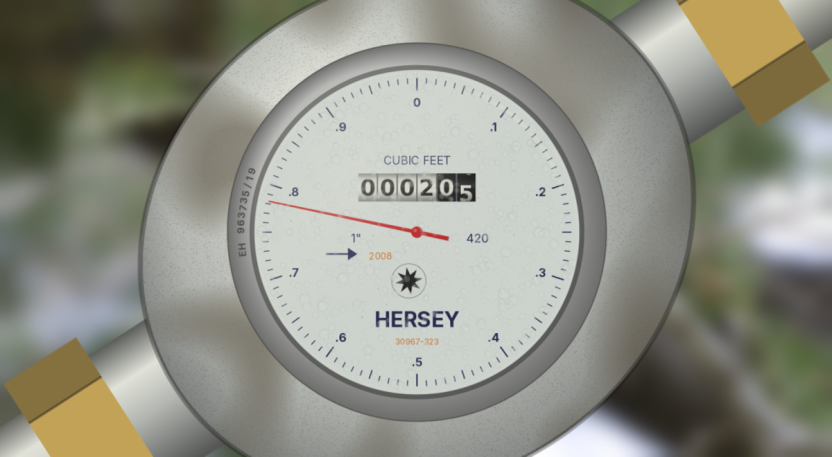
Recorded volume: 204.78
